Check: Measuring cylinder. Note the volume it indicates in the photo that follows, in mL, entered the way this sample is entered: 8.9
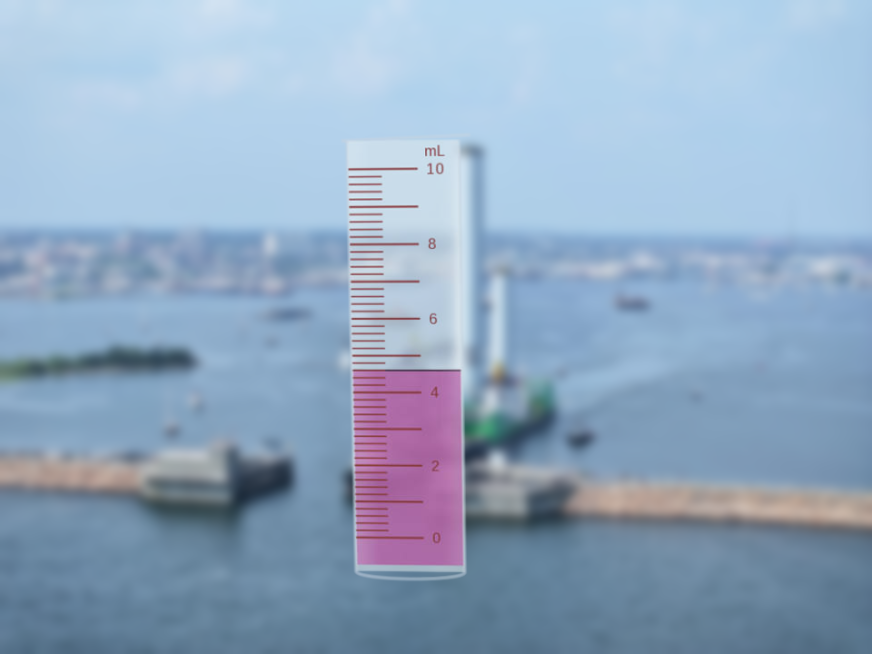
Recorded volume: 4.6
